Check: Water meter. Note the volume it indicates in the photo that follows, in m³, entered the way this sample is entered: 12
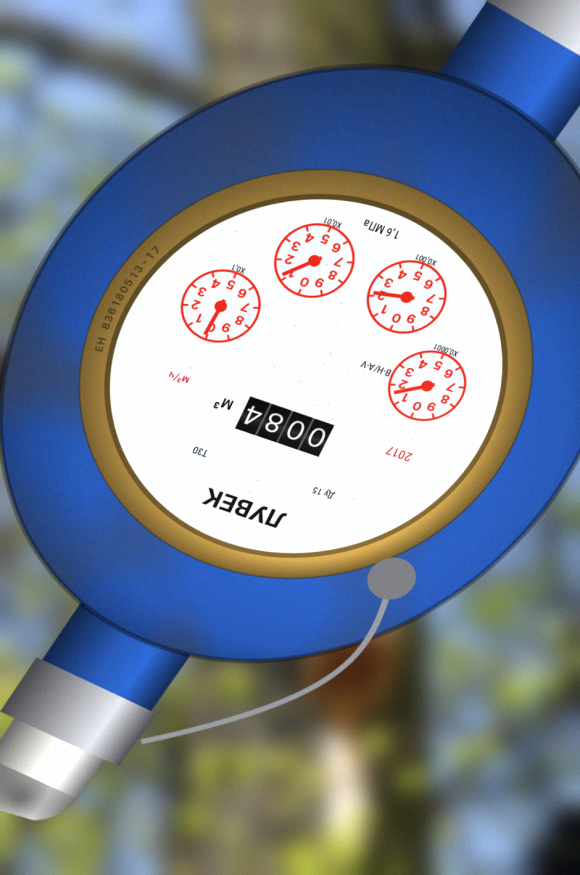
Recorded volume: 84.0121
